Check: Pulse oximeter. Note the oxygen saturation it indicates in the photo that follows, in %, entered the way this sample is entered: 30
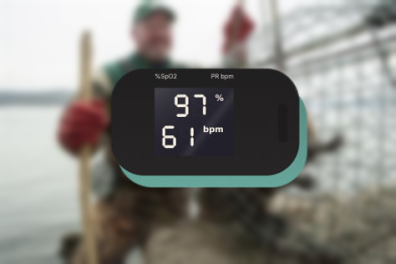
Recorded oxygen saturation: 97
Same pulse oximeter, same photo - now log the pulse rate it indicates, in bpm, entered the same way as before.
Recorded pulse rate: 61
